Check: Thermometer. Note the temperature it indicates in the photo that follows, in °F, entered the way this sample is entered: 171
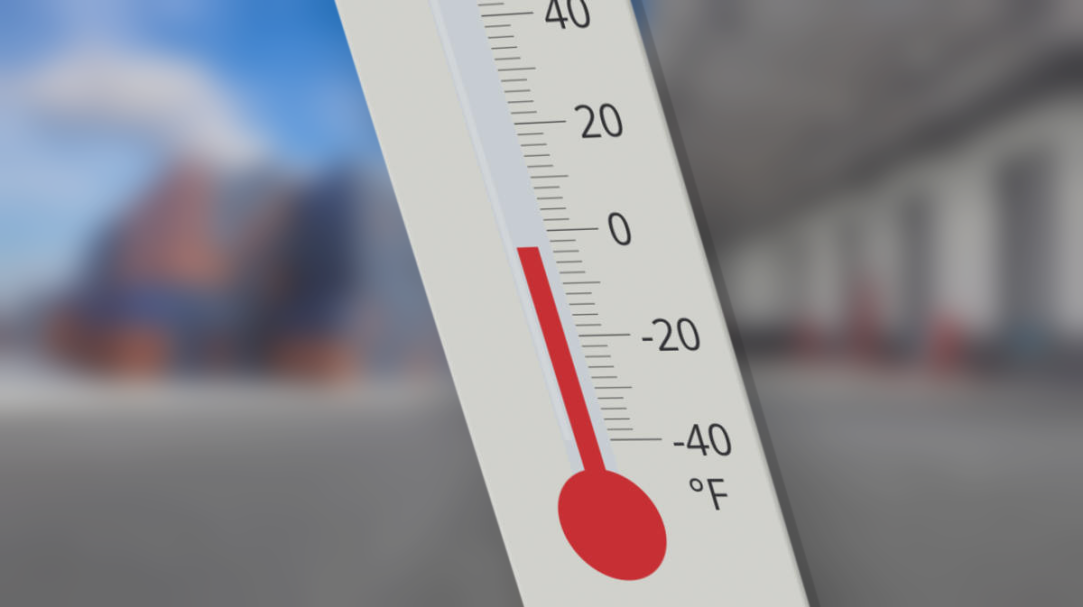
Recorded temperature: -3
